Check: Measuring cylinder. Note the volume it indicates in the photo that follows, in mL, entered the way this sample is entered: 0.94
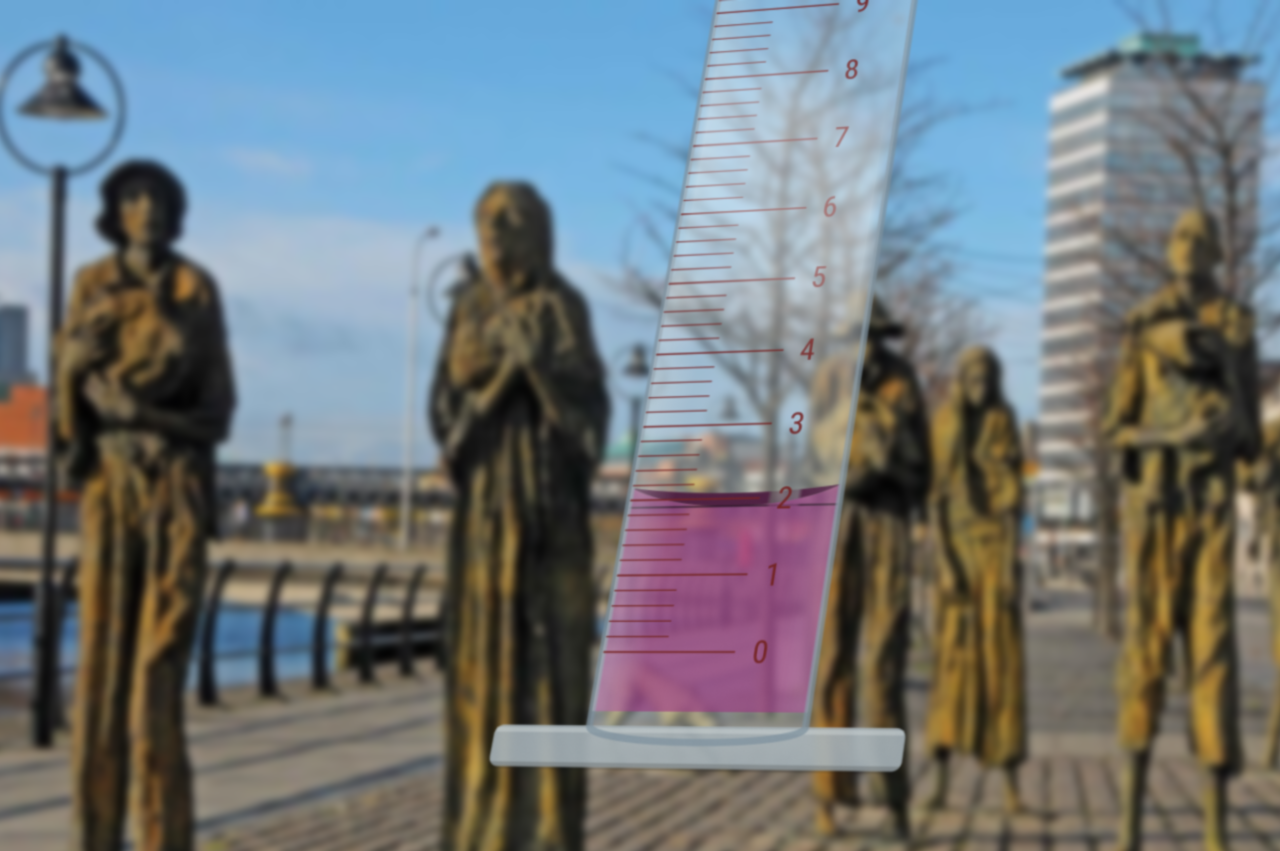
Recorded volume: 1.9
